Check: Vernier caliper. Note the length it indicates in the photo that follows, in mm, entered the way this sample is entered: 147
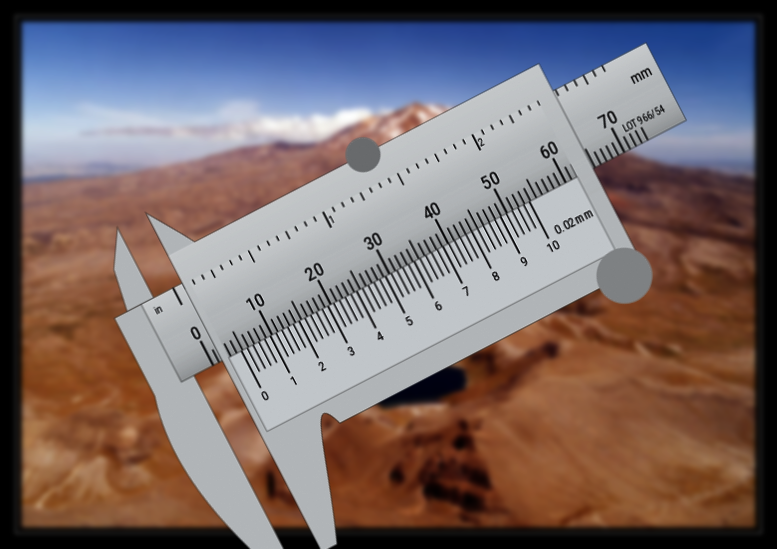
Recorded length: 4.8
